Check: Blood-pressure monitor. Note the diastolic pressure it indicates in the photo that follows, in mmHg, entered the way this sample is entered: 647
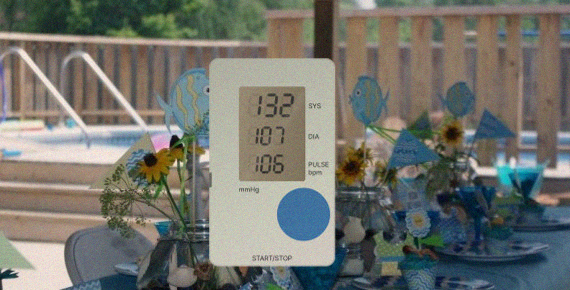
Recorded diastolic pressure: 107
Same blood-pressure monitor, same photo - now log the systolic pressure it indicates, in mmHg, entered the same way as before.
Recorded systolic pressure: 132
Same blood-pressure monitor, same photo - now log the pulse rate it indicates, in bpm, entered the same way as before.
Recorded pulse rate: 106
